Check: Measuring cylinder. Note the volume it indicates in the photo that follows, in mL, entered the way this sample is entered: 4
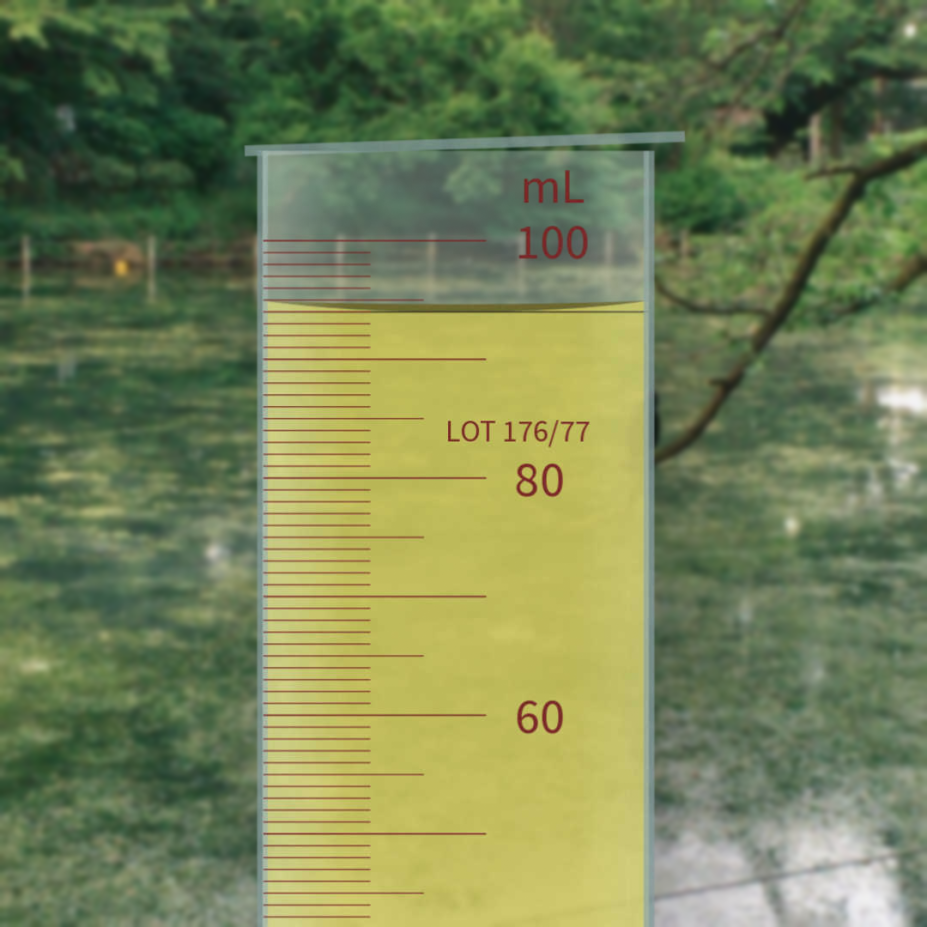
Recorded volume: 94
